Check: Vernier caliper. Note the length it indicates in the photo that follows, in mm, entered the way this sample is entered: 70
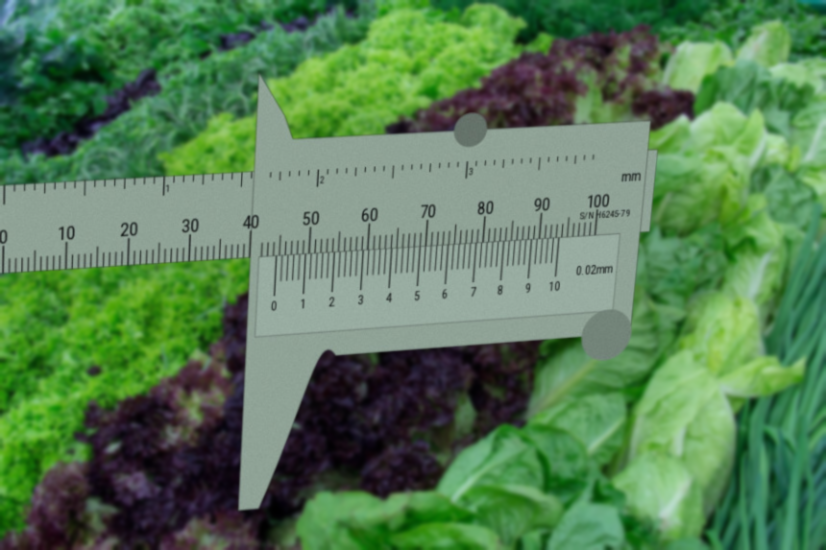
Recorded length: 44.5
